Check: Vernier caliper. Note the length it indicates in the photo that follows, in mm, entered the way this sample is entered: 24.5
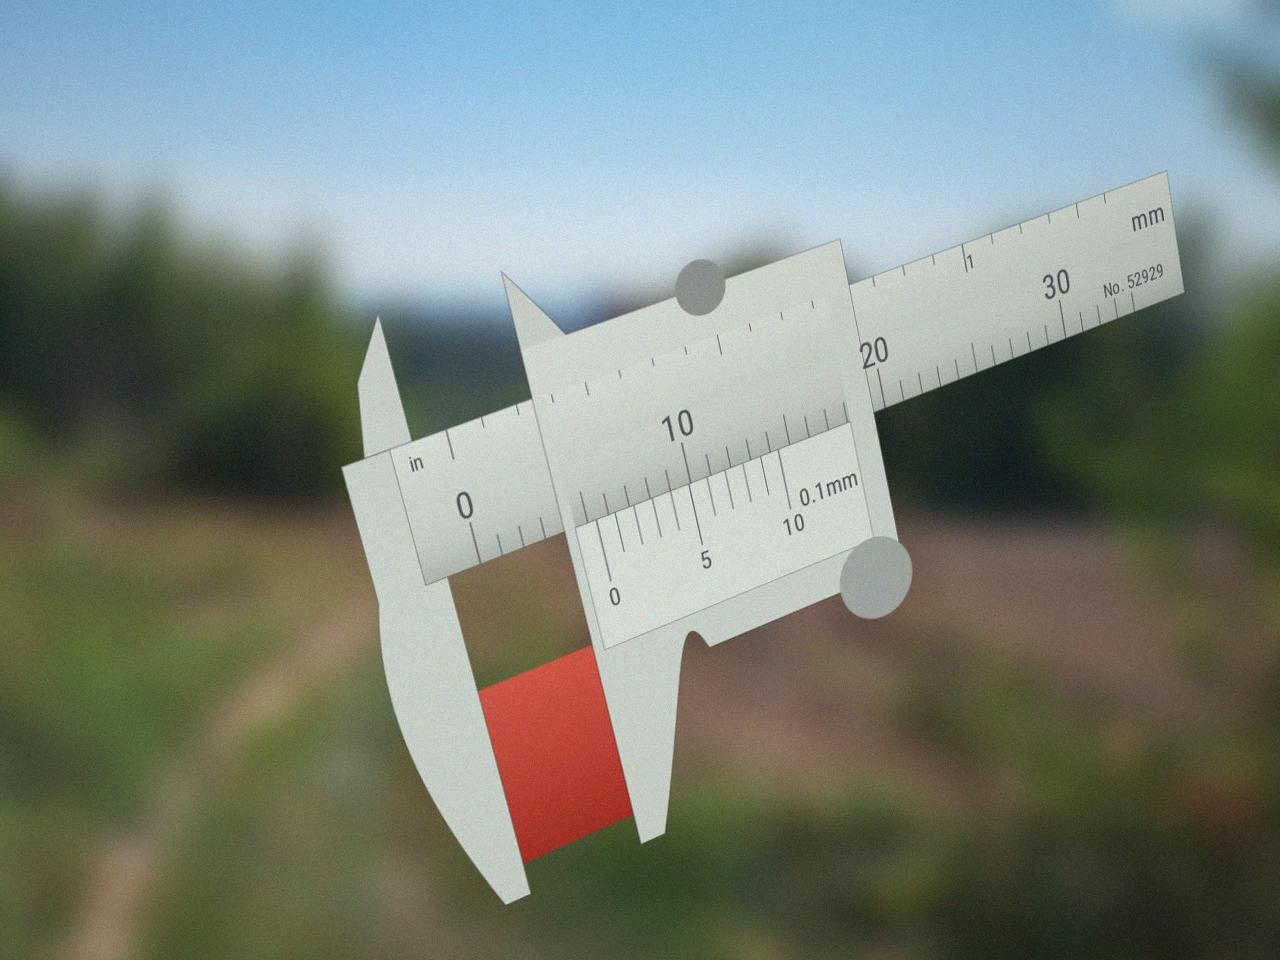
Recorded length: 5.4
